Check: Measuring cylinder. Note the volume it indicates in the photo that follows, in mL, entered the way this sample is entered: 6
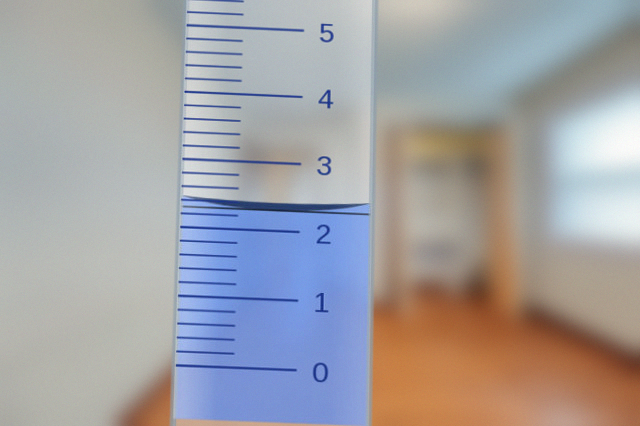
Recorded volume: 2.3
